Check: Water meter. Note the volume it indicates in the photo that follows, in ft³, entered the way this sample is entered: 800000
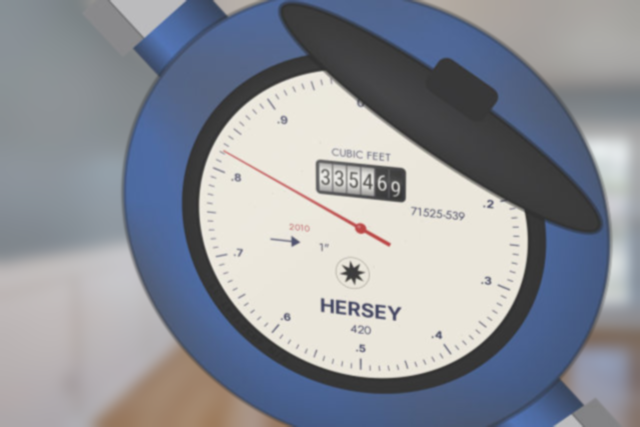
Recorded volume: 335468.82
